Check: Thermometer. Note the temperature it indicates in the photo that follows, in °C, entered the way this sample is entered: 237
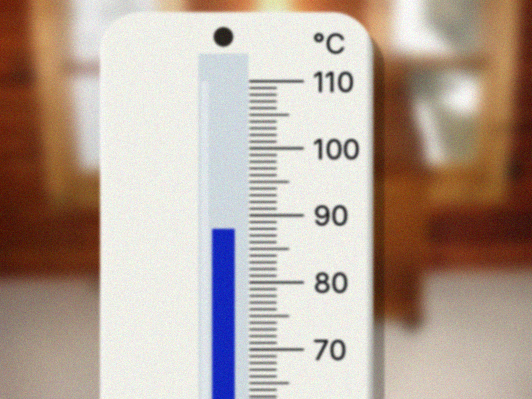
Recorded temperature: 88
